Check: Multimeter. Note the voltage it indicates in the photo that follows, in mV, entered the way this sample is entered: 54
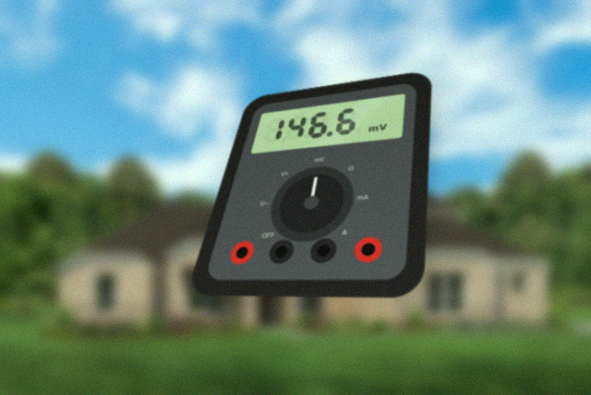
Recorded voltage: 146.6
